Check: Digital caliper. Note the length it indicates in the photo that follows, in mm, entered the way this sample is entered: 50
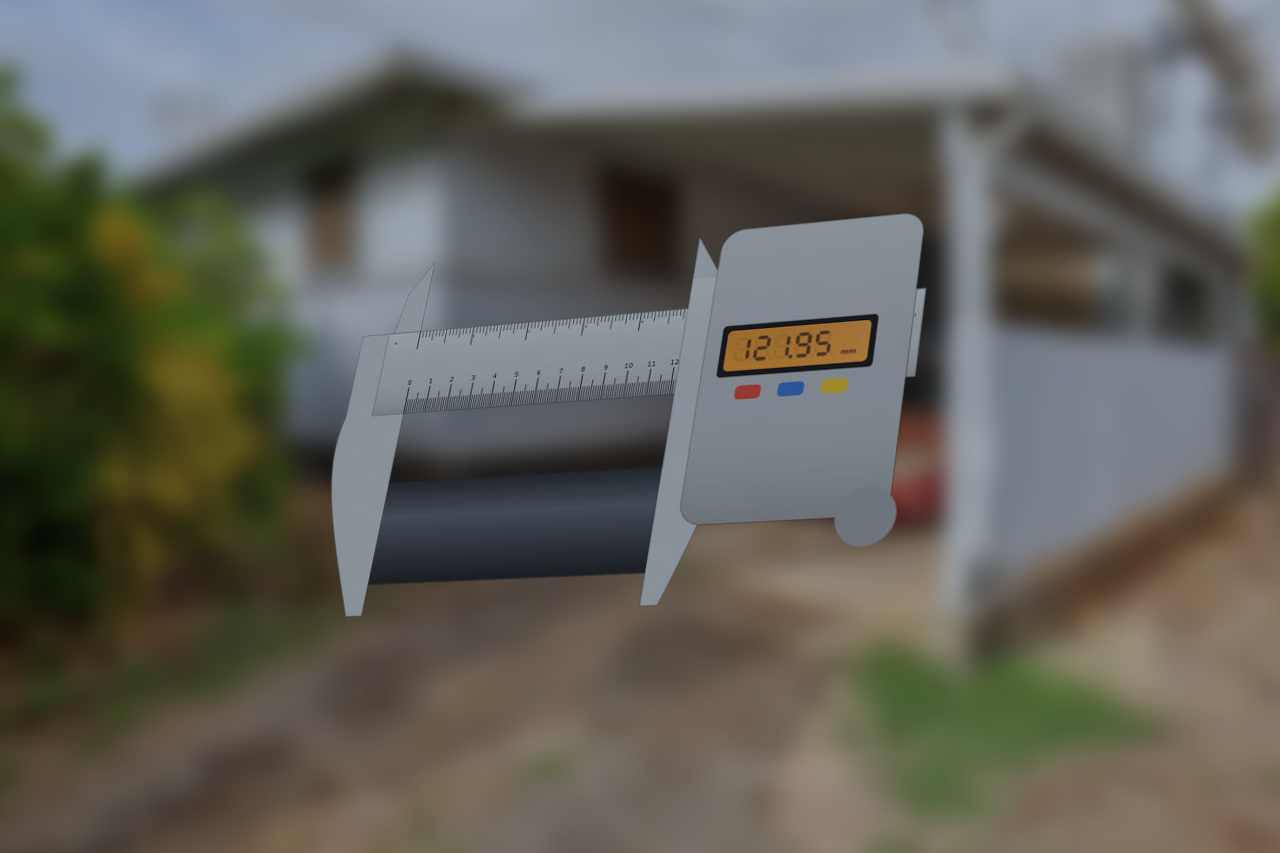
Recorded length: 121.95
